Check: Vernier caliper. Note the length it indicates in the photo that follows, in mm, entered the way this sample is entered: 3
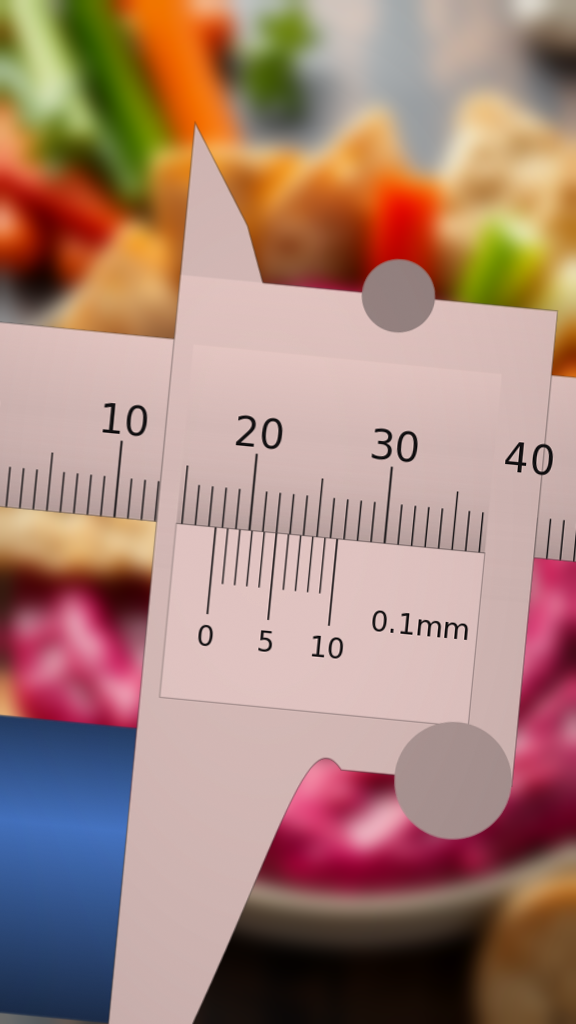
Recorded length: 17.5
